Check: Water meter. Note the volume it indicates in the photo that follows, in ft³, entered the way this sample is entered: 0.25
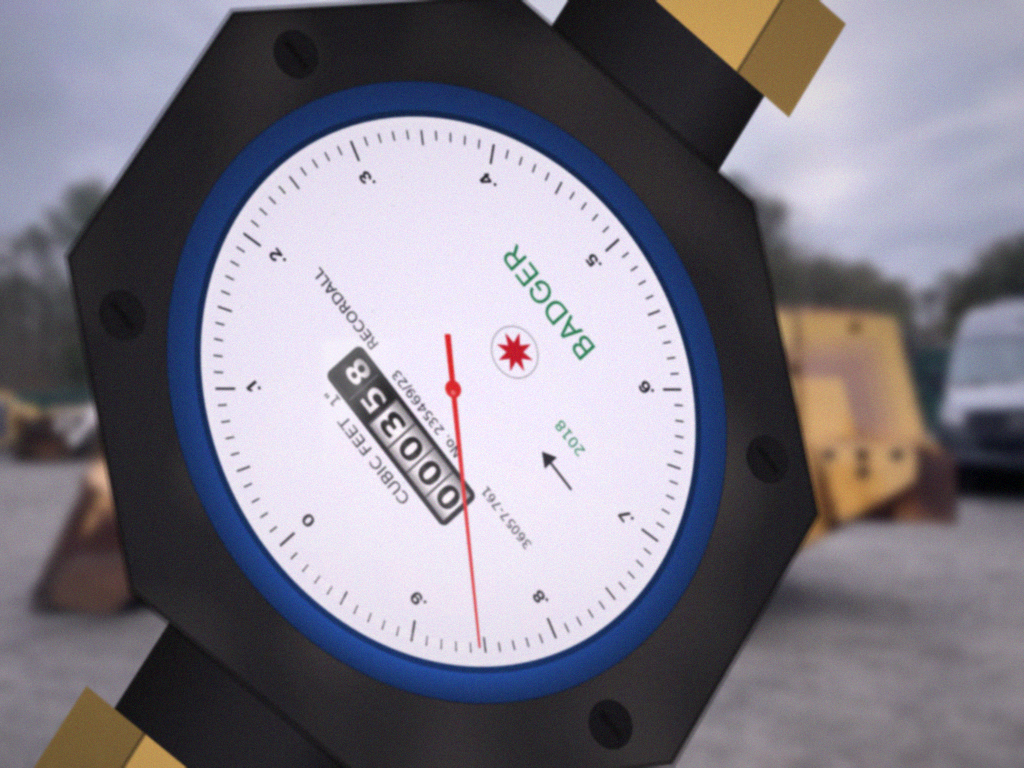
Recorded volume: 357.85
